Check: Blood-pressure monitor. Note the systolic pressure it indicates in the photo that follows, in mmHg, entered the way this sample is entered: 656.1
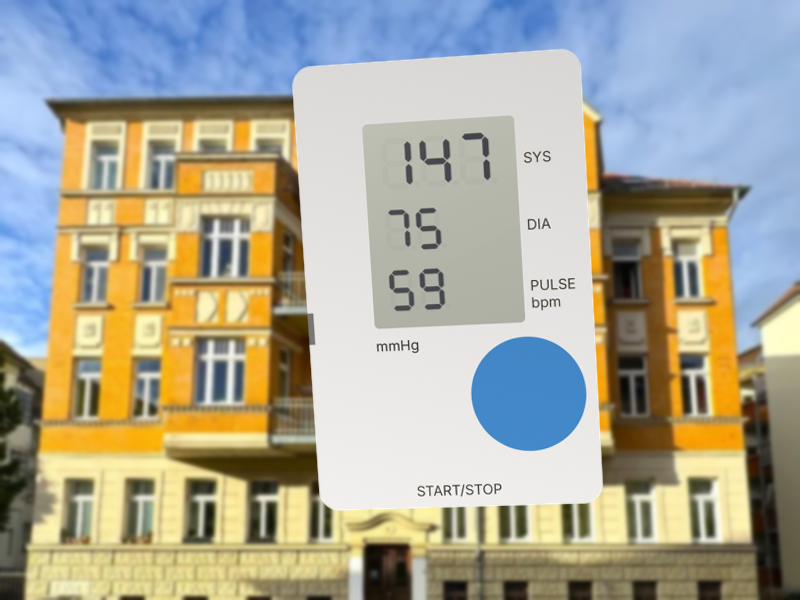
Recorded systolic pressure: 147
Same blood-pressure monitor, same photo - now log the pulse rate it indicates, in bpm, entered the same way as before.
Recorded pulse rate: 59
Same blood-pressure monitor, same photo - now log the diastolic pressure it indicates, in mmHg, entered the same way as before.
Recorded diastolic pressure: 75
